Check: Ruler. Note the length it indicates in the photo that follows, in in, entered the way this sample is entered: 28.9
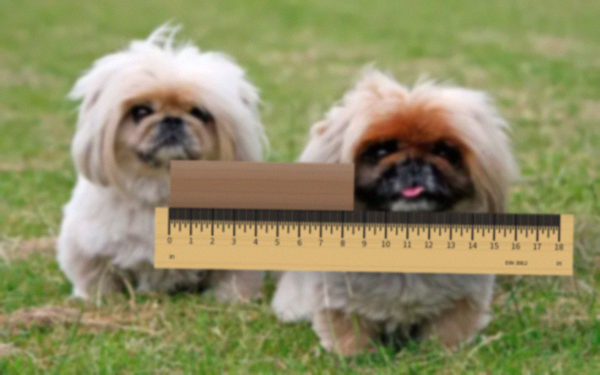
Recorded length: 8.5
